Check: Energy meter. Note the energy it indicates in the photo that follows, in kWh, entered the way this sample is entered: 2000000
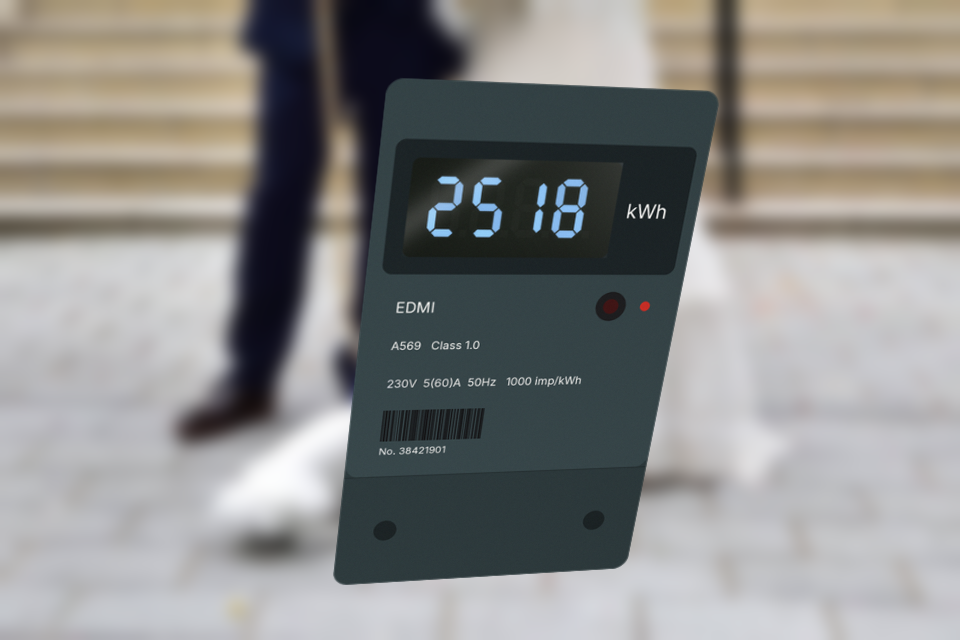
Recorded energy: 2518
